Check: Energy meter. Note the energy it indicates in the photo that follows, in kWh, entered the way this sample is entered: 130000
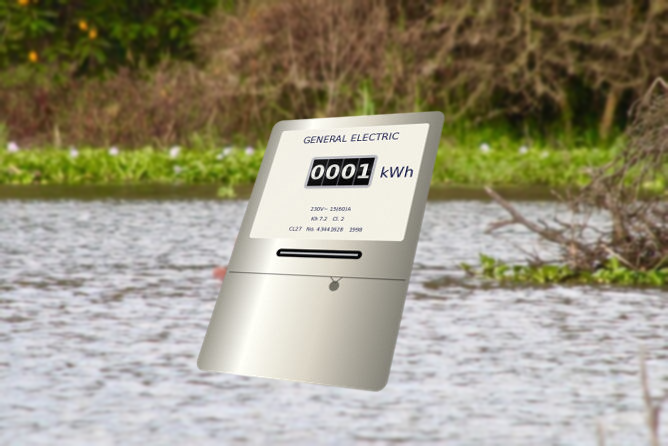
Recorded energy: 1
